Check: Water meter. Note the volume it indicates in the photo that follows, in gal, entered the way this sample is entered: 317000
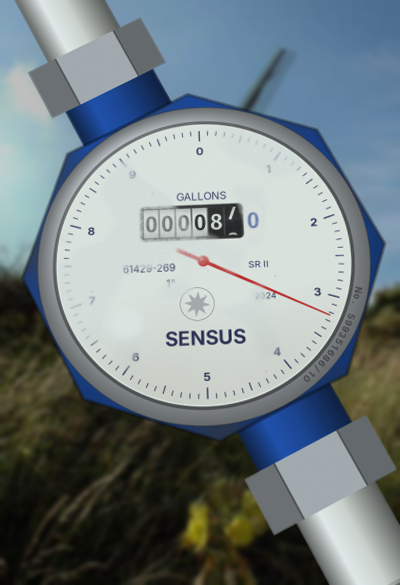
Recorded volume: 873.2
